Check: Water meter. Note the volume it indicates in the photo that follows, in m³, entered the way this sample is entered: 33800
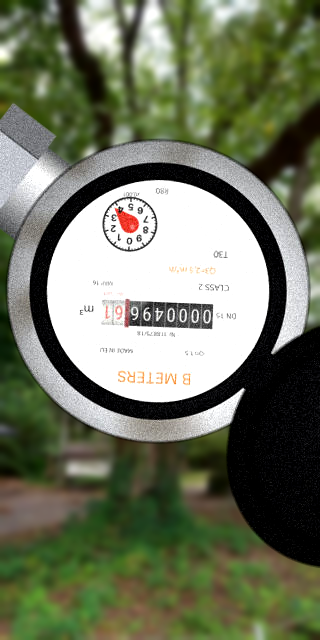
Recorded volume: 496.613
